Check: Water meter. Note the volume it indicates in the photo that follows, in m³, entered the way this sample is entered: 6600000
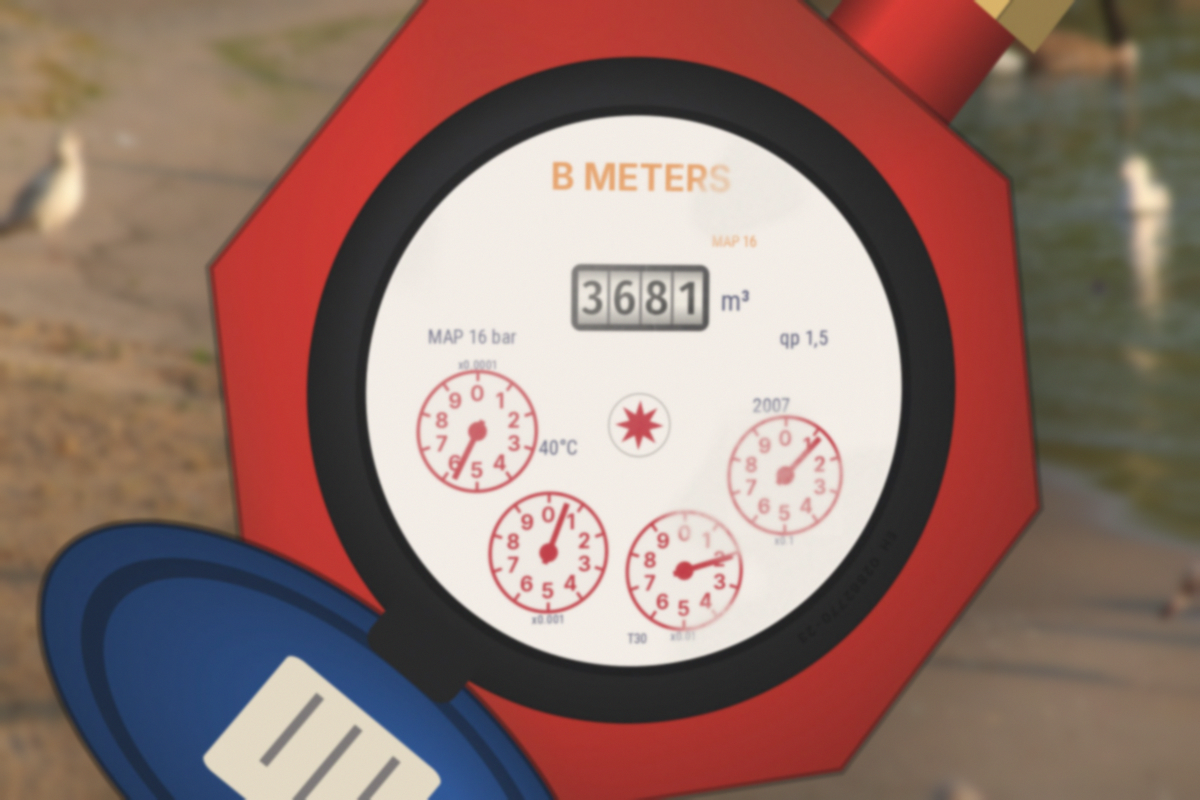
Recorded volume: 3681.1205
